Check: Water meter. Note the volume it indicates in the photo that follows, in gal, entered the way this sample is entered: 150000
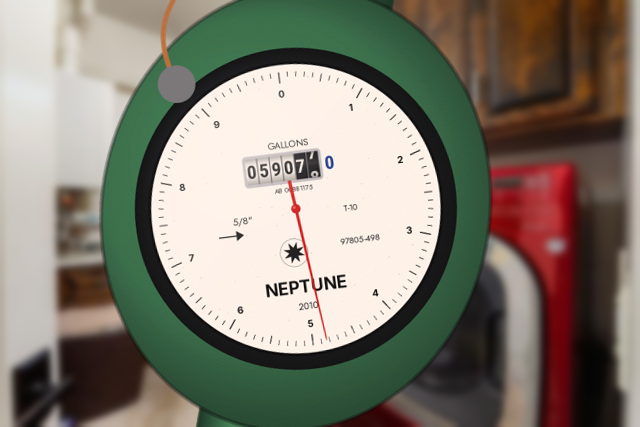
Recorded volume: 590774.8
